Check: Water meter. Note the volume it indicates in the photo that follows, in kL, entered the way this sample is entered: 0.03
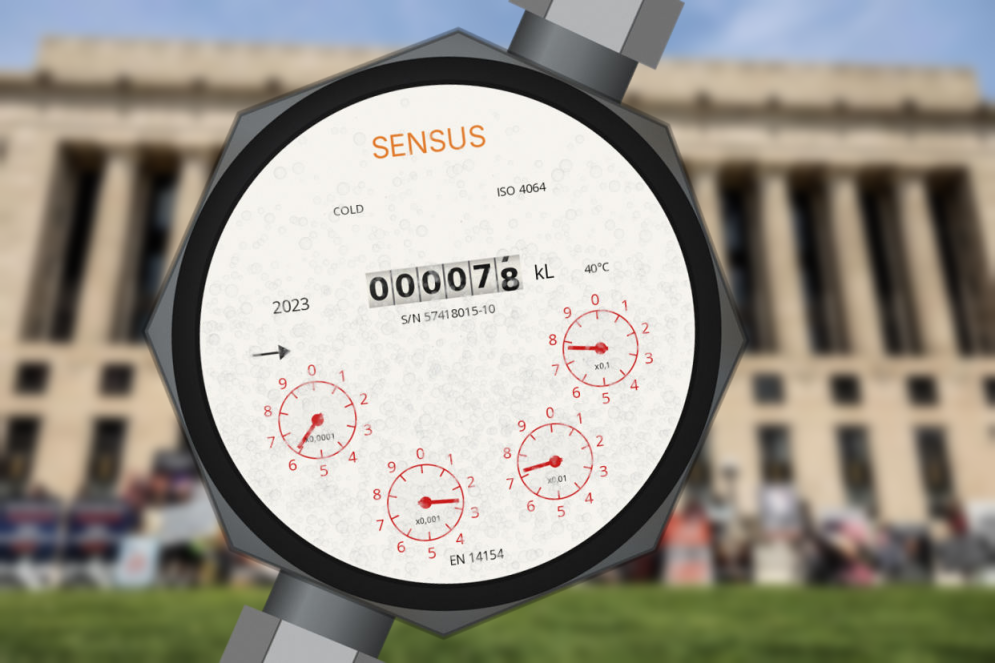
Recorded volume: 77.7726
